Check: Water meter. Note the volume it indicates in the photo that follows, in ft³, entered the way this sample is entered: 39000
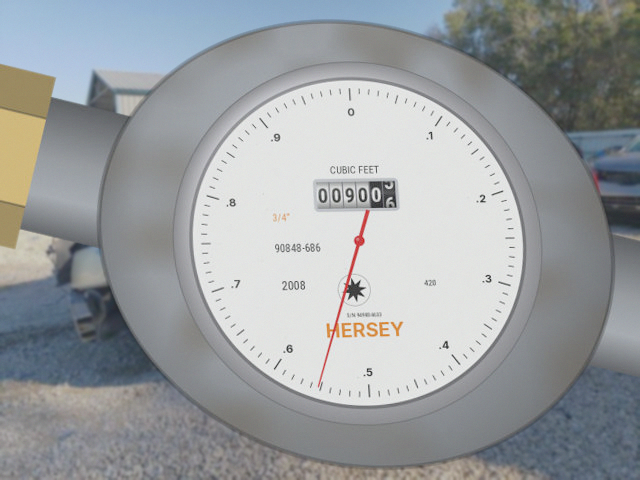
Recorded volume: 9005.55
